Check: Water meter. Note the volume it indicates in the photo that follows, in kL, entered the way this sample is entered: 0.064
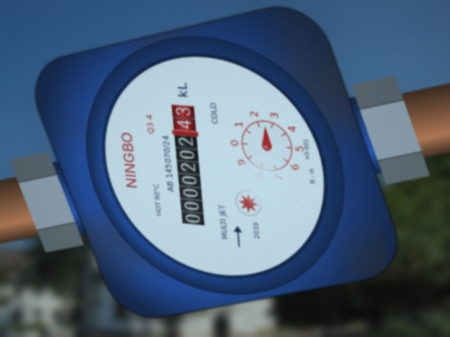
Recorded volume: 202.432
